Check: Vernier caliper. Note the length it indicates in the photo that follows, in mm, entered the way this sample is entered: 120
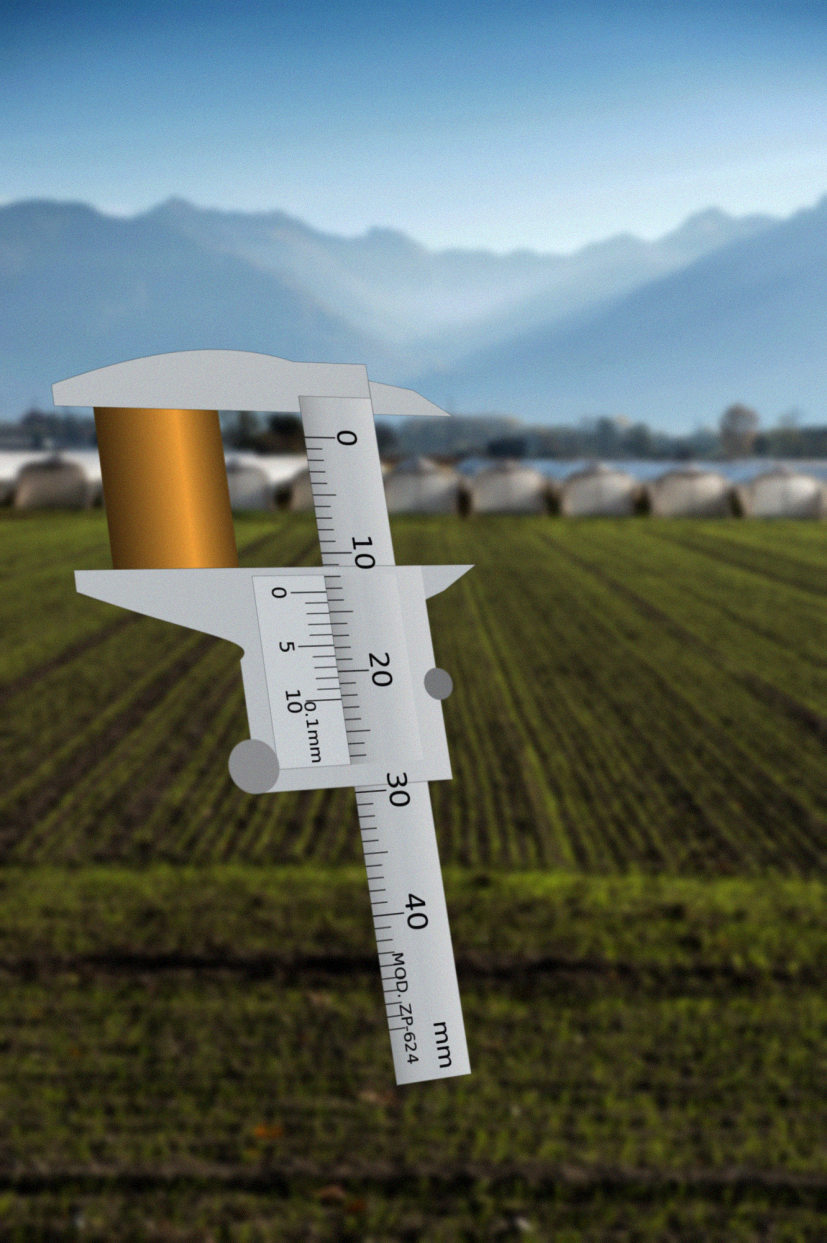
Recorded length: 13.3
